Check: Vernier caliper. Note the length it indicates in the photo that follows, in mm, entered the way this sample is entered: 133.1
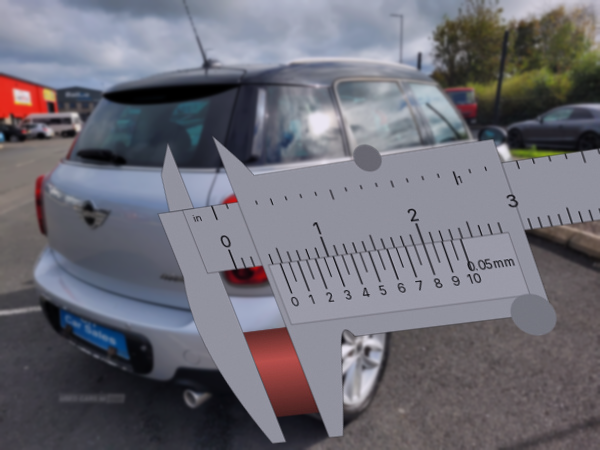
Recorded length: 4.8
